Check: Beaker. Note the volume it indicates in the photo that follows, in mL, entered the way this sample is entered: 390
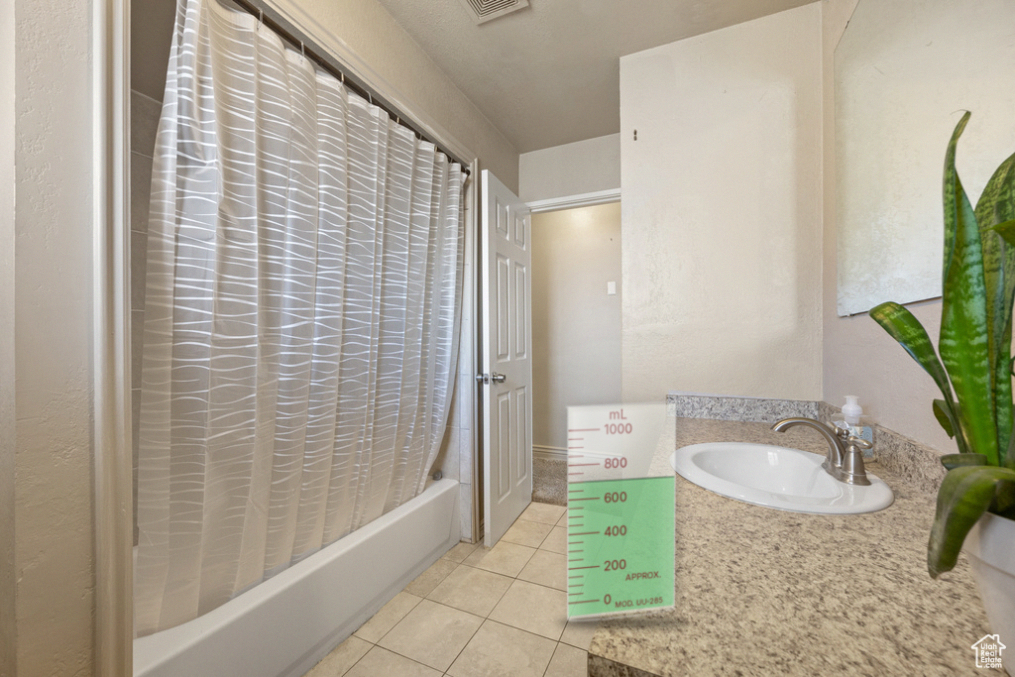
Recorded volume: 700
